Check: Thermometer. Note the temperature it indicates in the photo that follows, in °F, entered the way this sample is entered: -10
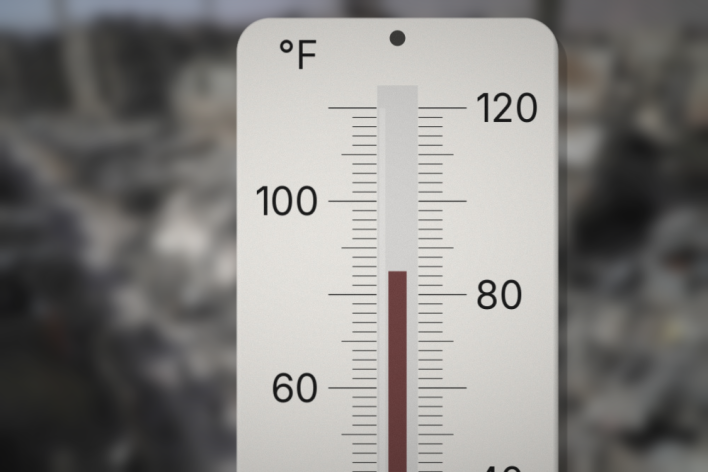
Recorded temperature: 85
